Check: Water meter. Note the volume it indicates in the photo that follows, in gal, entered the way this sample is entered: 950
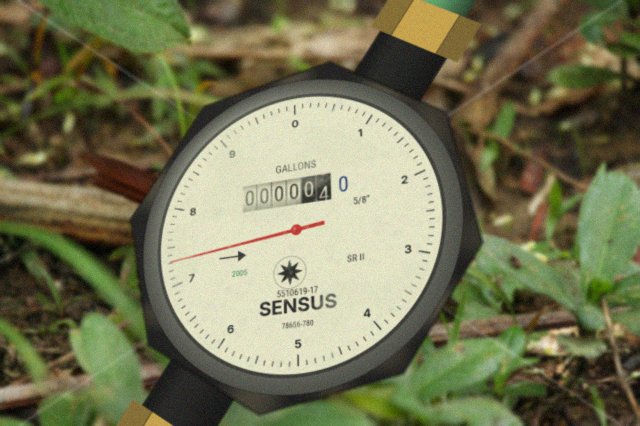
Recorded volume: 37.3
